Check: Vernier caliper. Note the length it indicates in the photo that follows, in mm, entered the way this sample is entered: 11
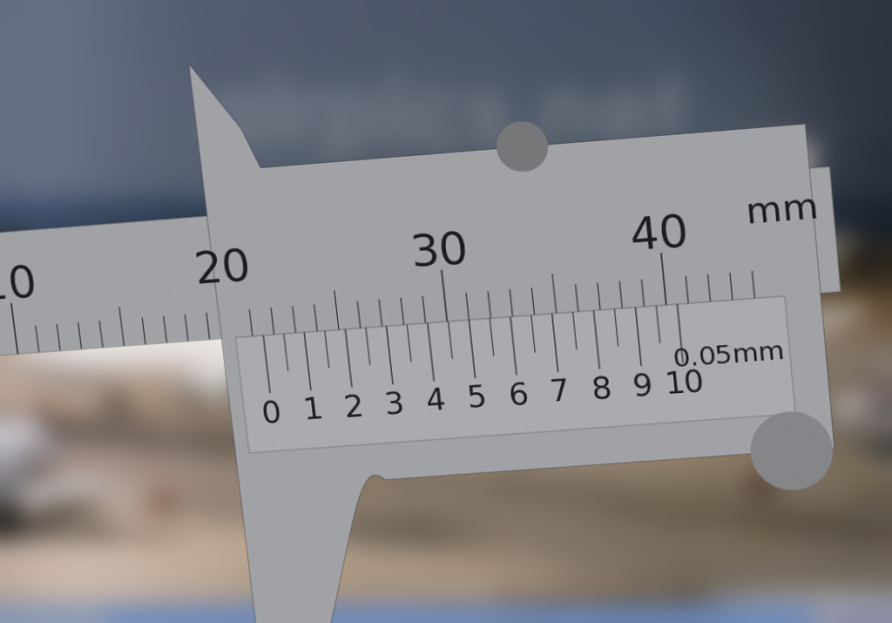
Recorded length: 21.50
